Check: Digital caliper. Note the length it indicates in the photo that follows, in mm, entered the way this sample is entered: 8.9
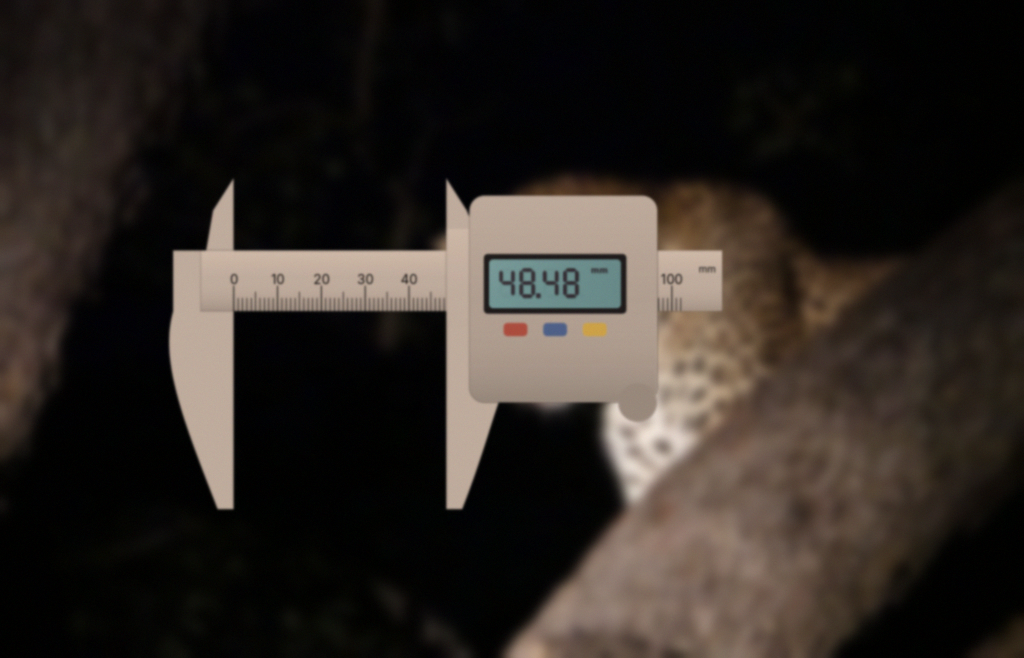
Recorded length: 48.48
